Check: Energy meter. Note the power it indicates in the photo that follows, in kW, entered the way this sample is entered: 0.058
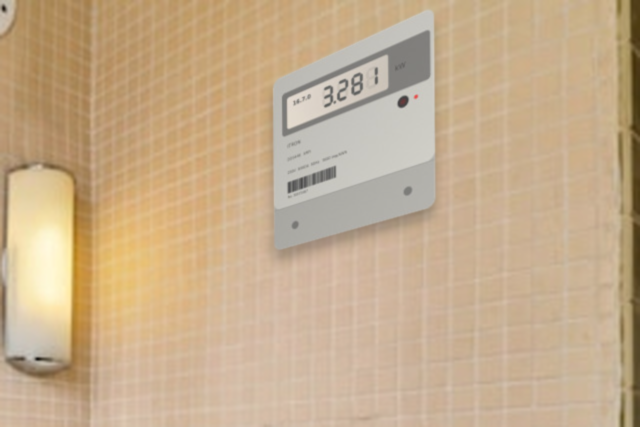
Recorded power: 3.281
